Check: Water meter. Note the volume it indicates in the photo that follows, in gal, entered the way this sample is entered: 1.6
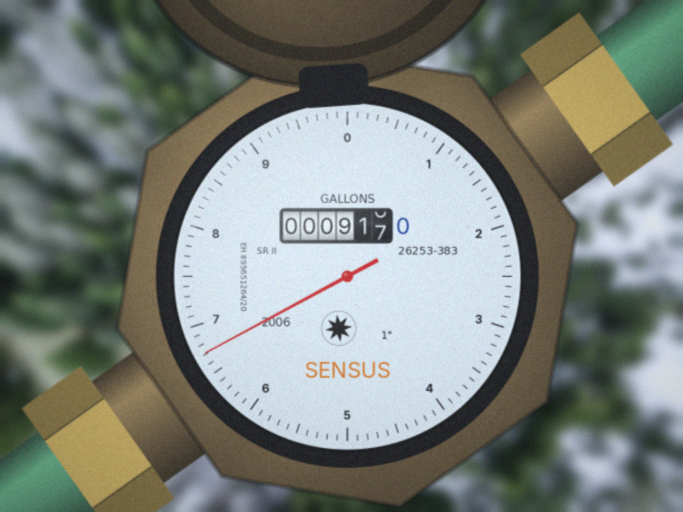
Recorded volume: 9166.7
